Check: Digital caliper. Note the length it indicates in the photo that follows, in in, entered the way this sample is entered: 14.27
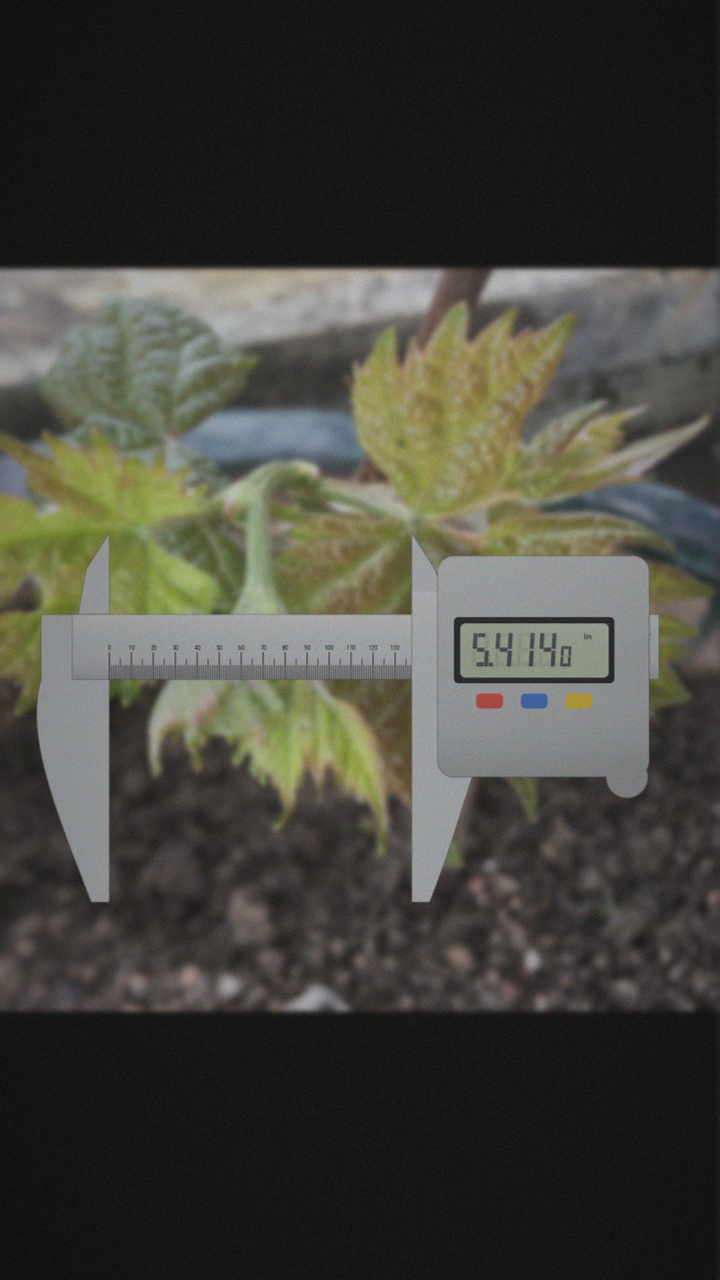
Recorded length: 5.4140
